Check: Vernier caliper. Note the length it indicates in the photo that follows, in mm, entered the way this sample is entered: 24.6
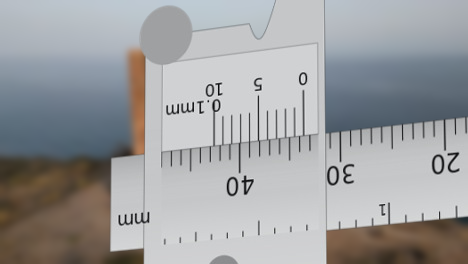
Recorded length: 33.6
